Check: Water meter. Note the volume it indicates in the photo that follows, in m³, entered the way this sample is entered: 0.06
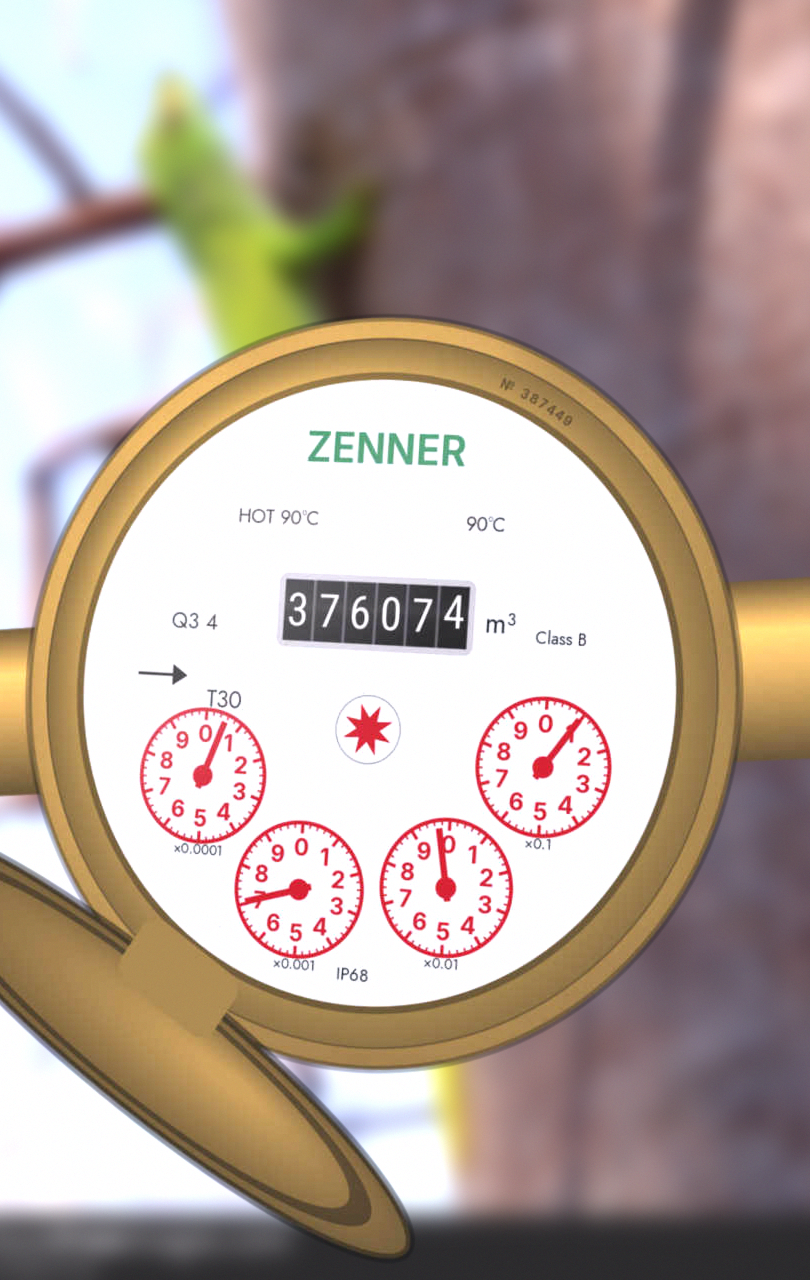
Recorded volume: 376074.0970
